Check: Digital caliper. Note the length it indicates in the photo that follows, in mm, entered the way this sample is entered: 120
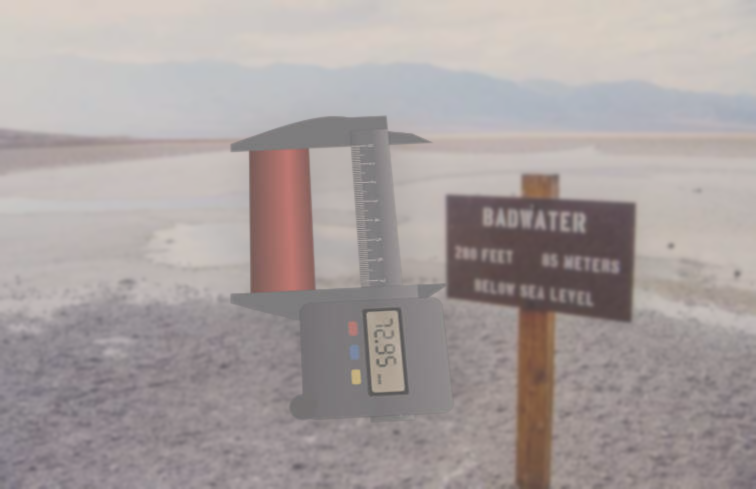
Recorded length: 72.95
